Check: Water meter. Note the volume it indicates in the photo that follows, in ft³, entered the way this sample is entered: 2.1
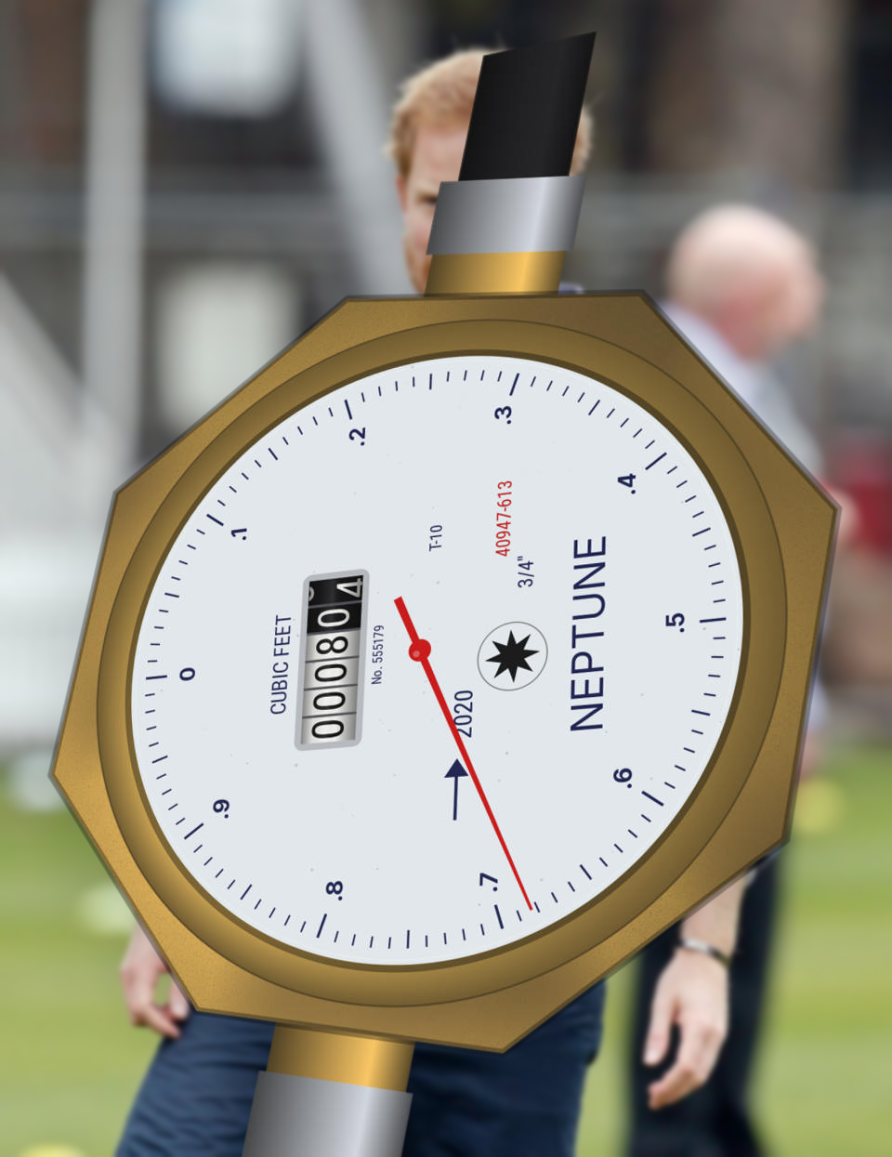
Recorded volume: 803.68
